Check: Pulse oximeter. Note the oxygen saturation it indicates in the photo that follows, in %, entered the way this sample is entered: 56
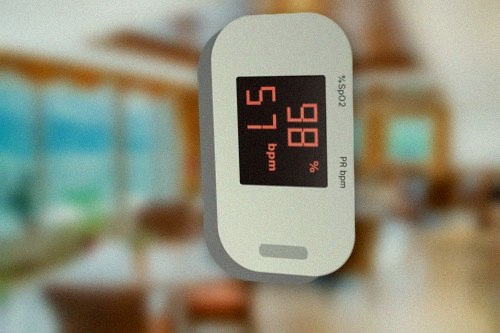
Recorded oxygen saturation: 98
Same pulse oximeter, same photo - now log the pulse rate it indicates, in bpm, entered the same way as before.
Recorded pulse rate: 57
